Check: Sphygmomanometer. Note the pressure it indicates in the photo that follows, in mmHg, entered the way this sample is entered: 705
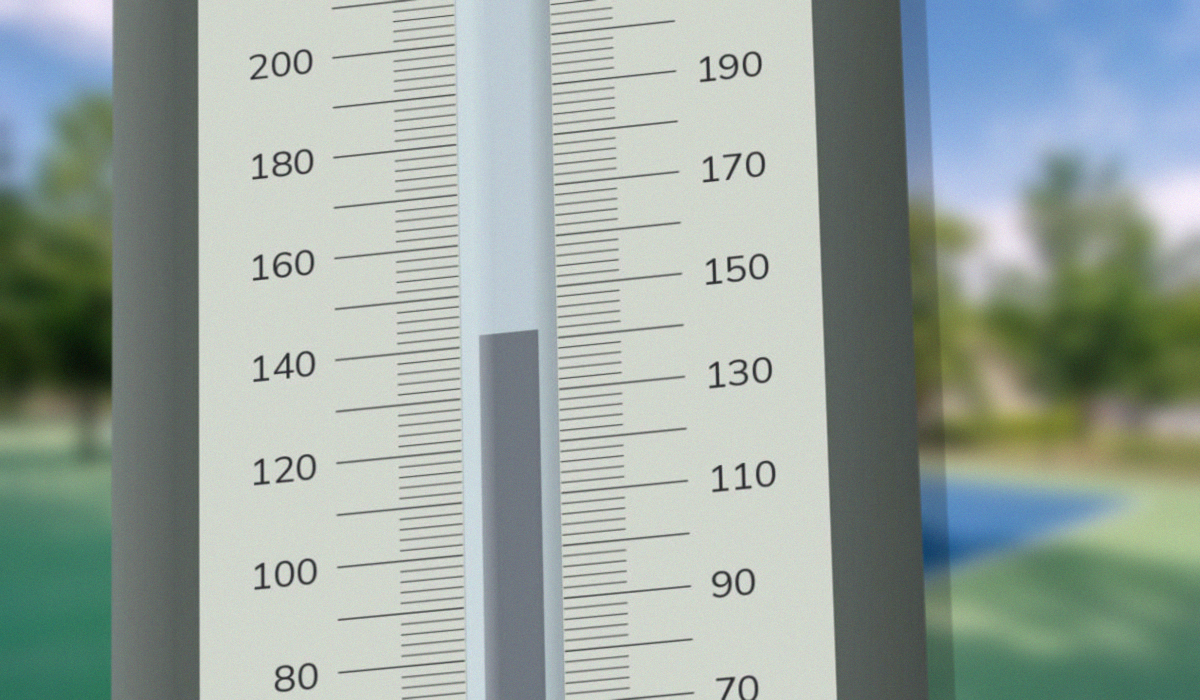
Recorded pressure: 142
